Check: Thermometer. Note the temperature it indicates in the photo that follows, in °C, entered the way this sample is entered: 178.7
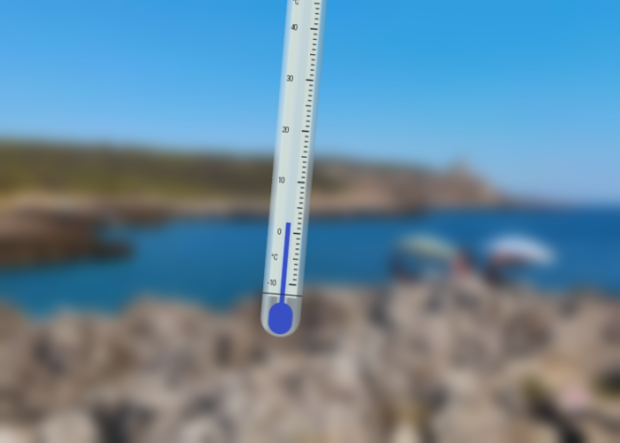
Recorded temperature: 2
